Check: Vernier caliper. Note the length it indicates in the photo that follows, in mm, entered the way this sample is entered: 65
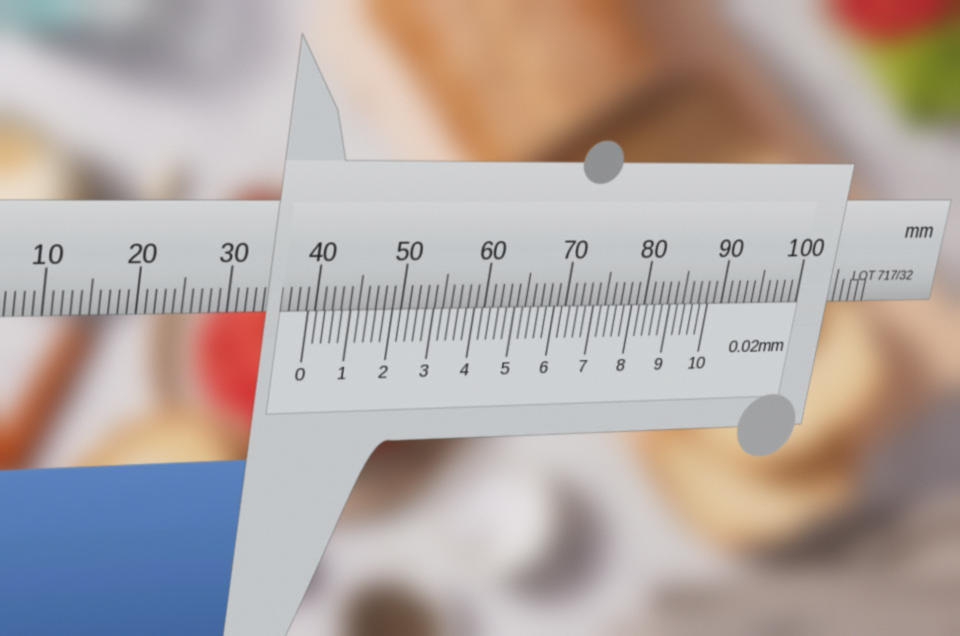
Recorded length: 39.2
